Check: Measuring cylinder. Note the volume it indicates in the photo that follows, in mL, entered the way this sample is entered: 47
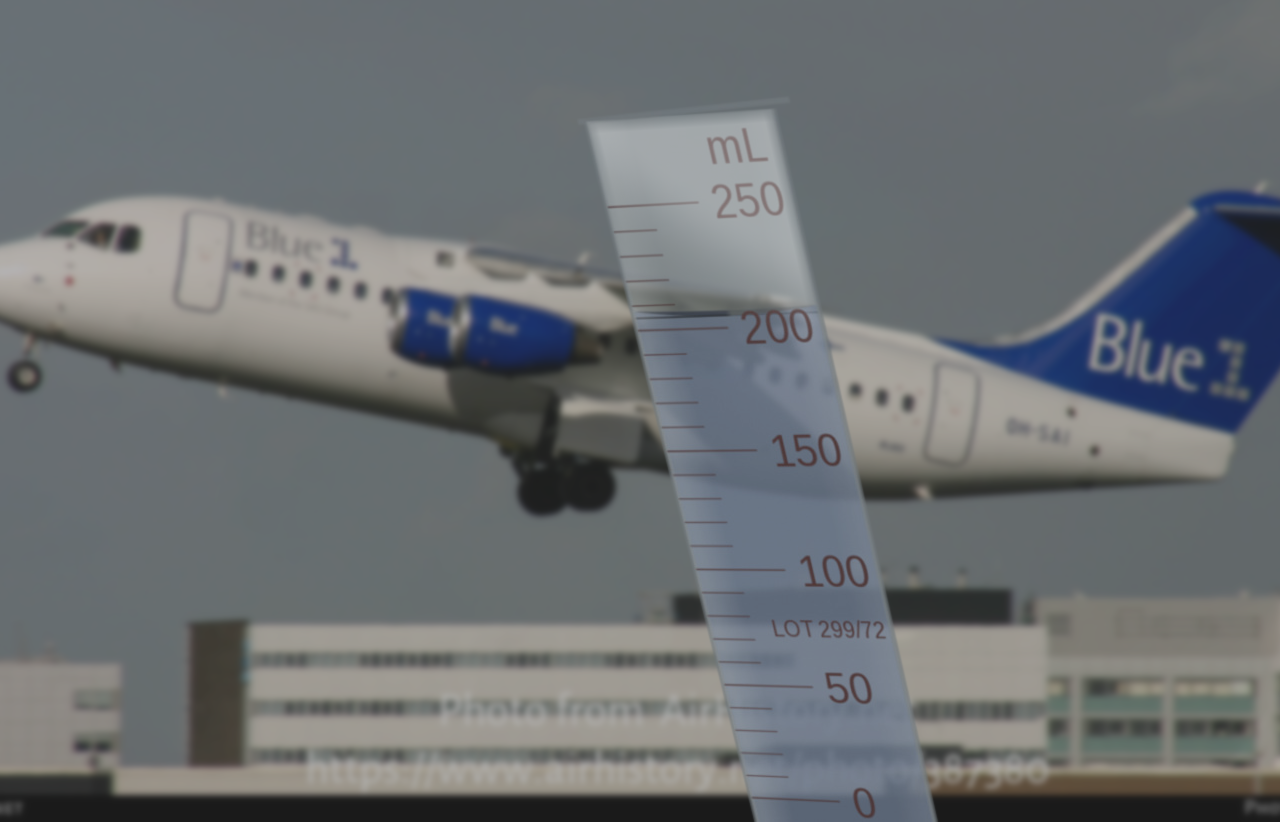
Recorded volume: 205
